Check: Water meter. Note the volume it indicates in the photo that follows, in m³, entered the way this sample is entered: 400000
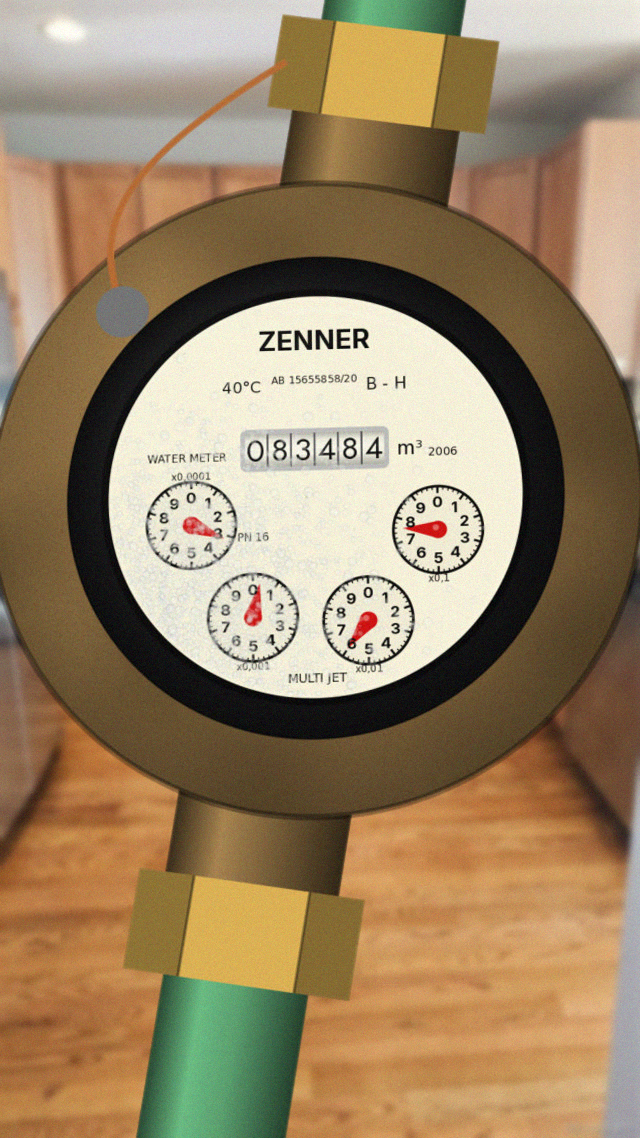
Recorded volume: 83484.7603
